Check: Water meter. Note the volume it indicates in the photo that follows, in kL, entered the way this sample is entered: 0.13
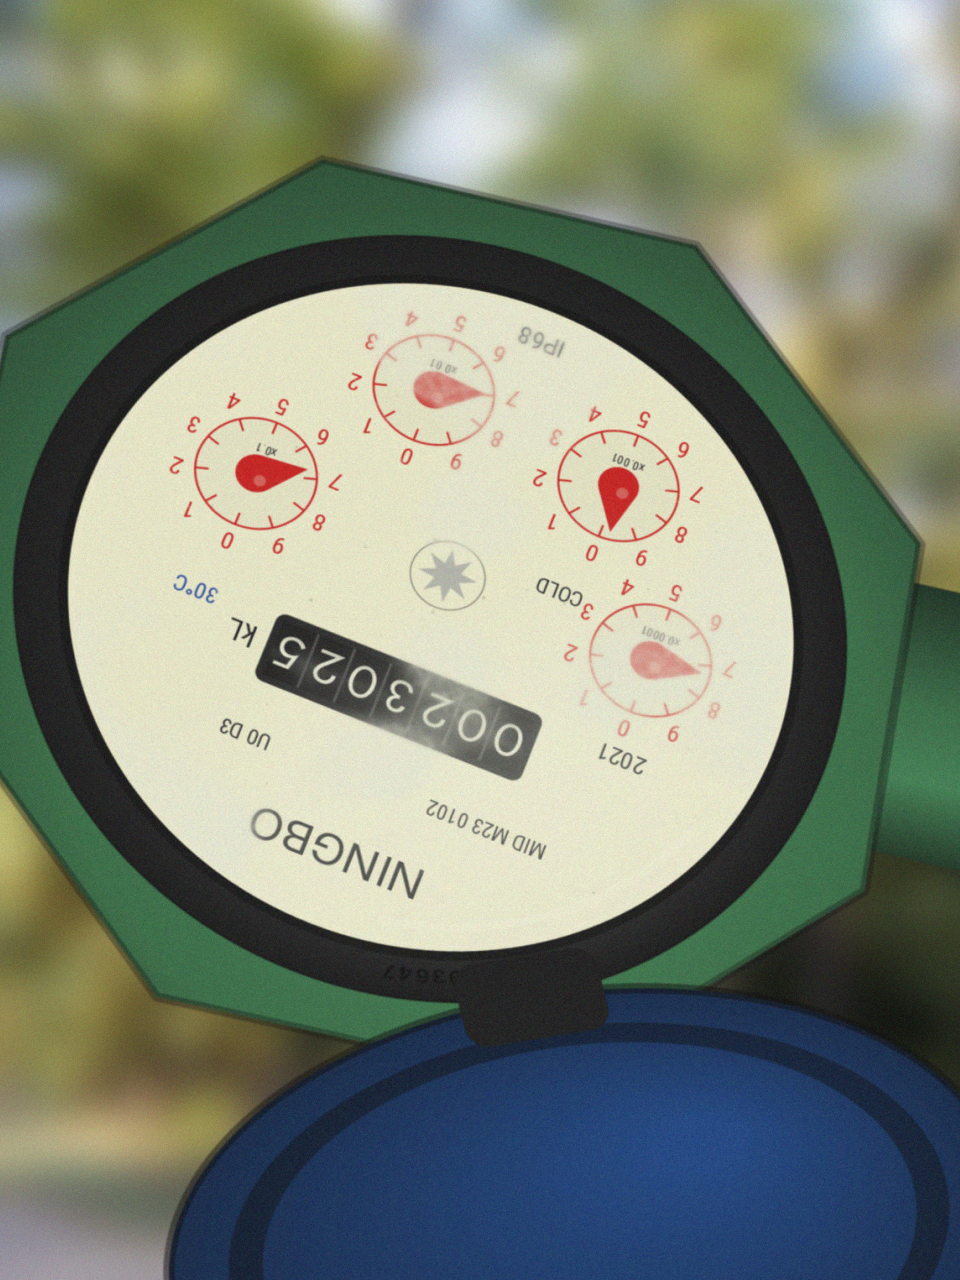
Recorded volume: 23025.6697
